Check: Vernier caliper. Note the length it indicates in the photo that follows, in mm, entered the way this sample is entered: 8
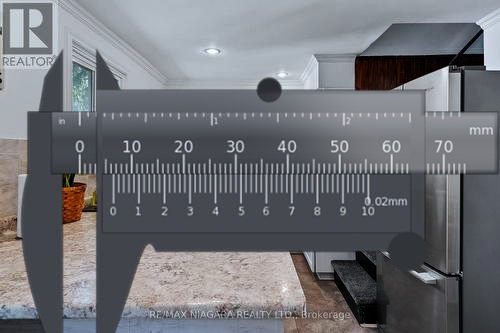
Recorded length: 6.5
